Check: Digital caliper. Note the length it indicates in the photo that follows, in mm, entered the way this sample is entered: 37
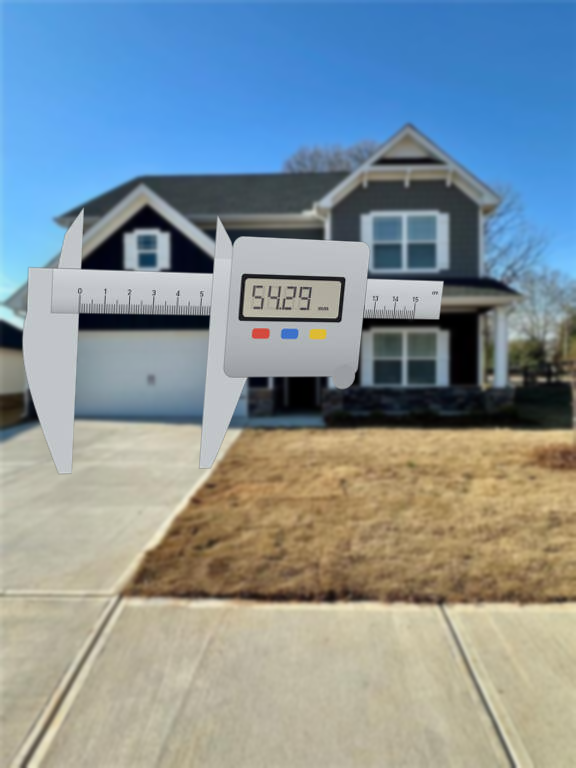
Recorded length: 54.29
